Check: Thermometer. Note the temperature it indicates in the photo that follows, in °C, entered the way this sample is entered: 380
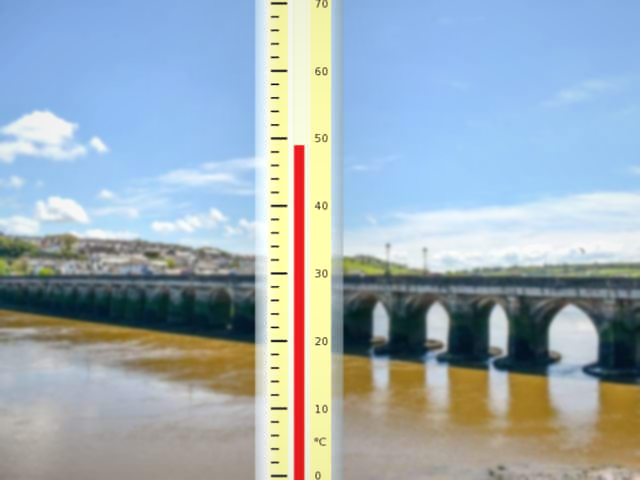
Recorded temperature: 49
